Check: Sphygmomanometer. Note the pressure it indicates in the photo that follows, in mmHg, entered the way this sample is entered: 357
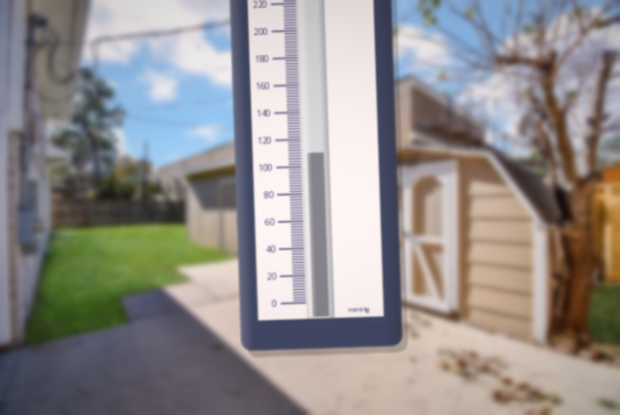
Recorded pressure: 110
